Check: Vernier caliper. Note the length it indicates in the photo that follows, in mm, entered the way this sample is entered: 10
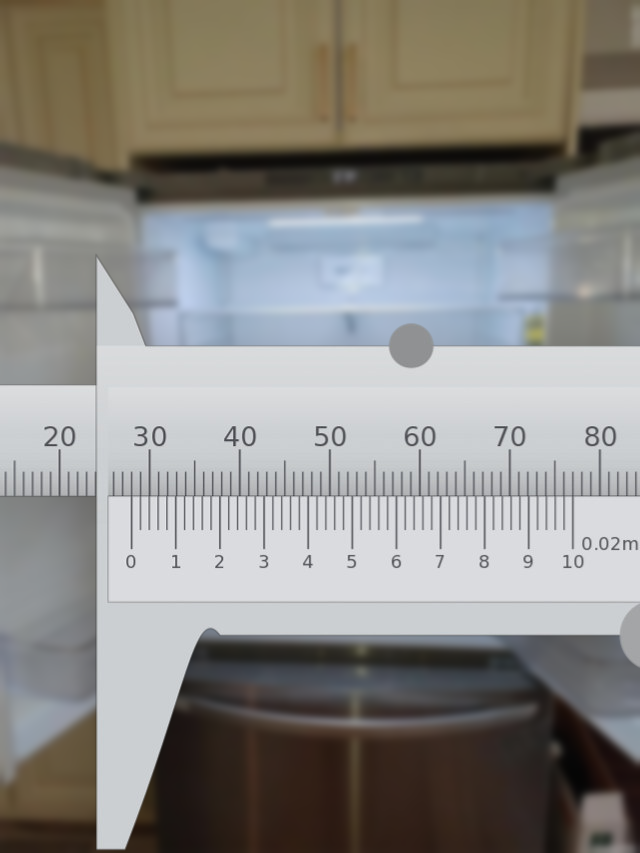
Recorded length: 28.0
